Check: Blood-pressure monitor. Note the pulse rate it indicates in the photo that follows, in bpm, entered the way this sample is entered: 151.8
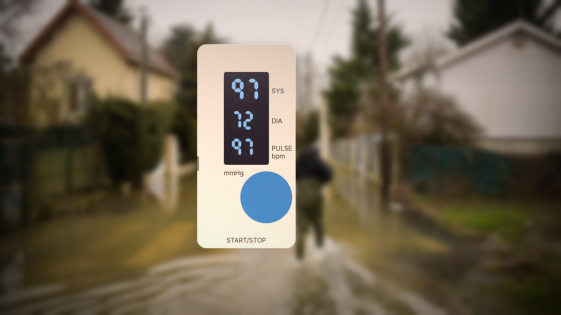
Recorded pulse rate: 97
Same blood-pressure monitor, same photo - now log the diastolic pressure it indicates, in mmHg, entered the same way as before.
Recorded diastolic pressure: 72
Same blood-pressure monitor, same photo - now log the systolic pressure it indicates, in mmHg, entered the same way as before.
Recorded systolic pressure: 97
